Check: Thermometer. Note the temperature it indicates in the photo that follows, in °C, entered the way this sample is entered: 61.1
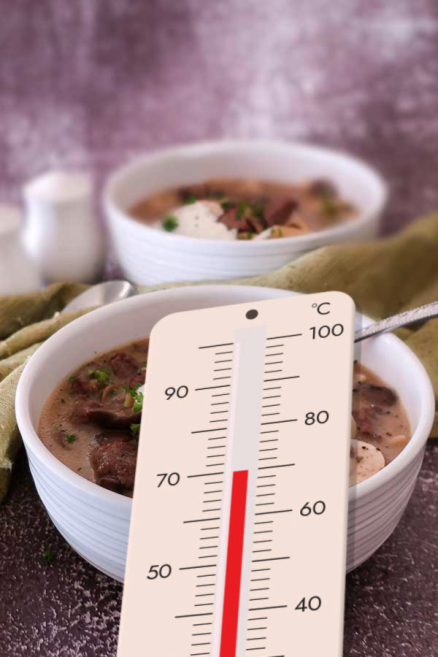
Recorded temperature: 70
